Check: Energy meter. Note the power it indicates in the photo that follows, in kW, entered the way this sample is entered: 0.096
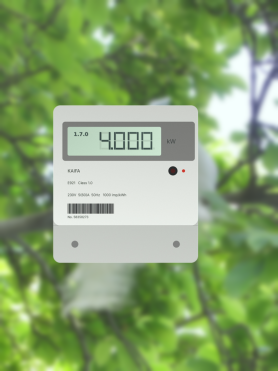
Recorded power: 4.000
